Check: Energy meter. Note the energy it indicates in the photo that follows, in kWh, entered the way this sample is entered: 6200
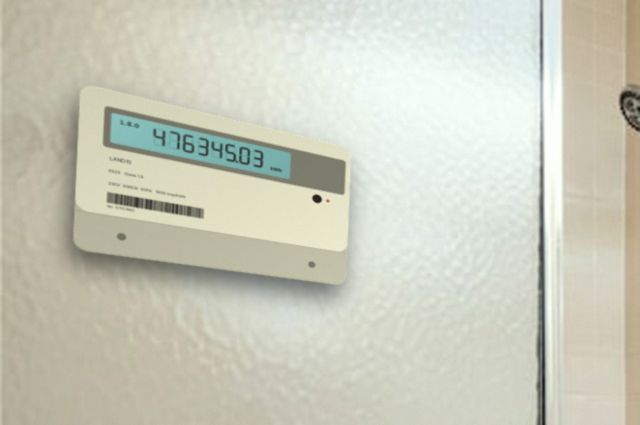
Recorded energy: 476345.03
